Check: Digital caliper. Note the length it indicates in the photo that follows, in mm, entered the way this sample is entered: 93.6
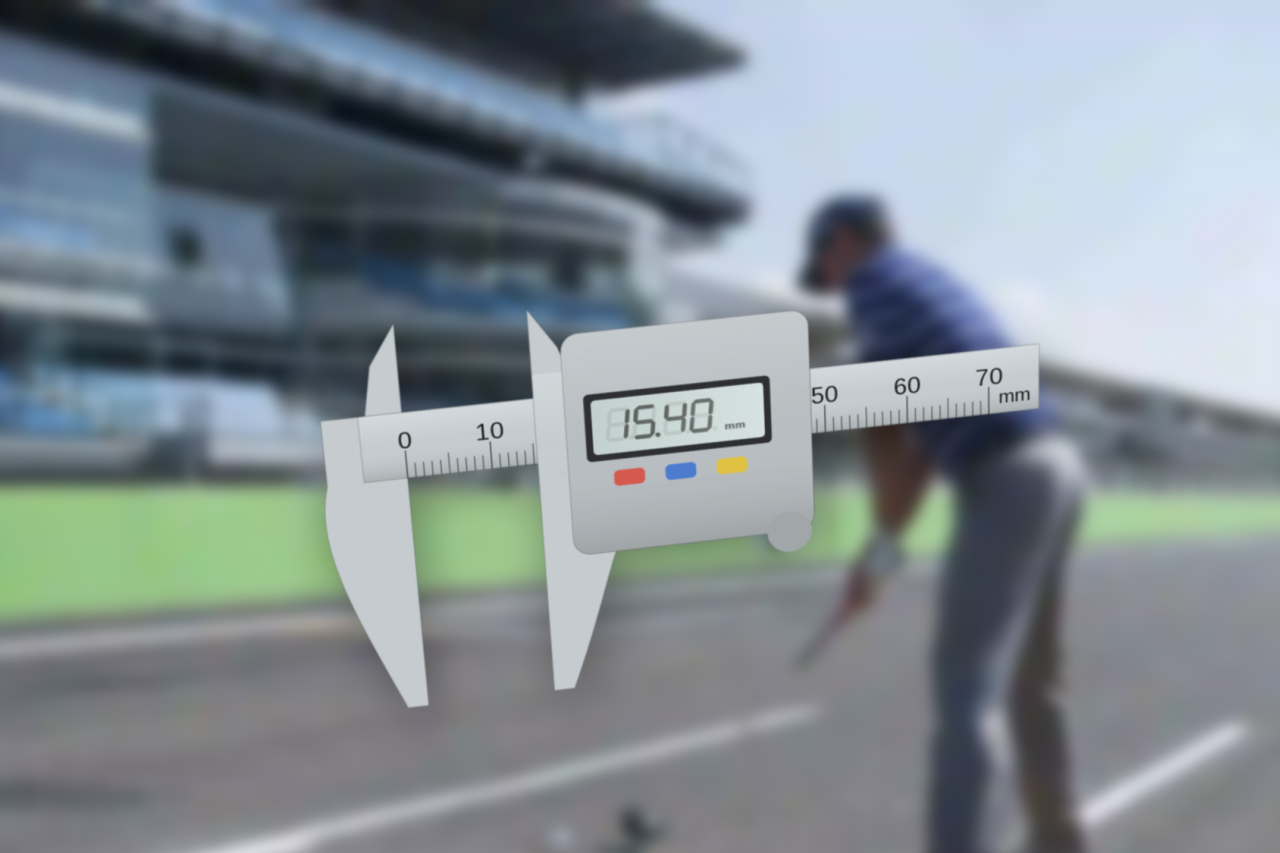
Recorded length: 15.40
